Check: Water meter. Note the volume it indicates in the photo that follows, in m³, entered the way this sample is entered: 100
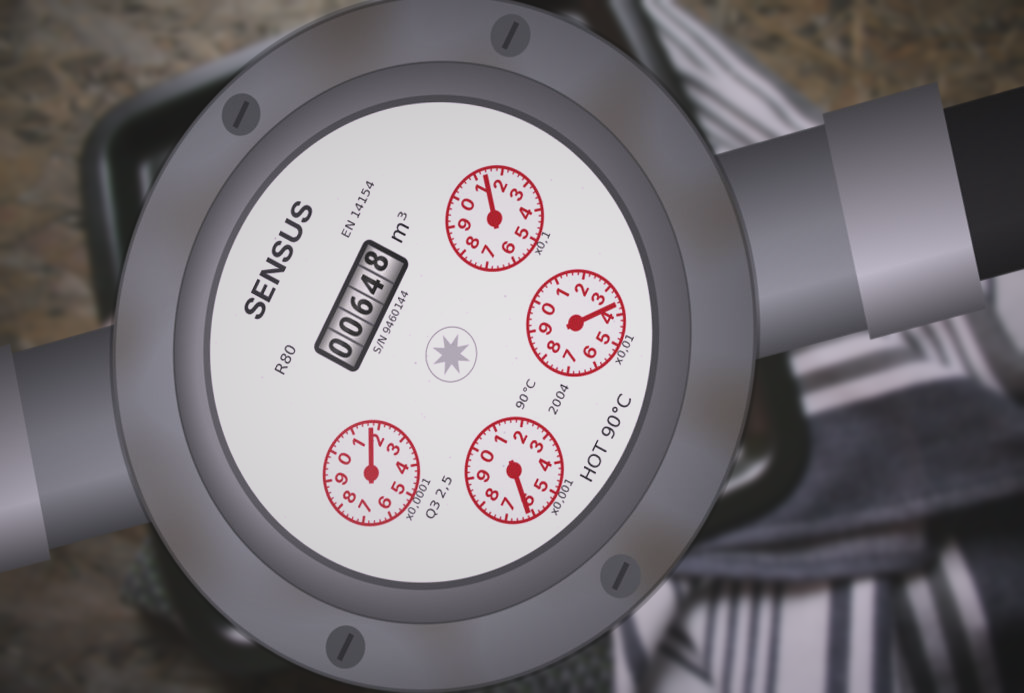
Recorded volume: 648.1361
